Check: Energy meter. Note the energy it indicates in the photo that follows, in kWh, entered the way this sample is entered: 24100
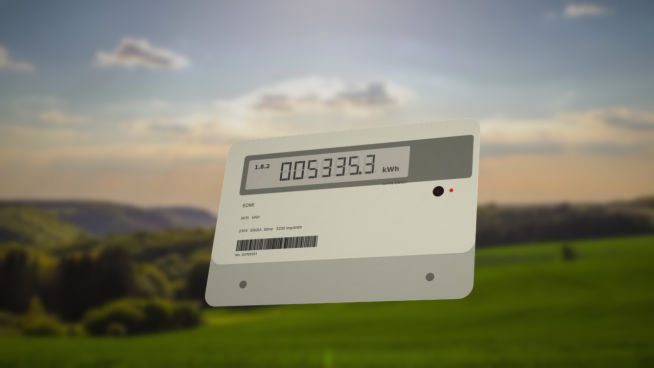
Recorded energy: 5335.3
